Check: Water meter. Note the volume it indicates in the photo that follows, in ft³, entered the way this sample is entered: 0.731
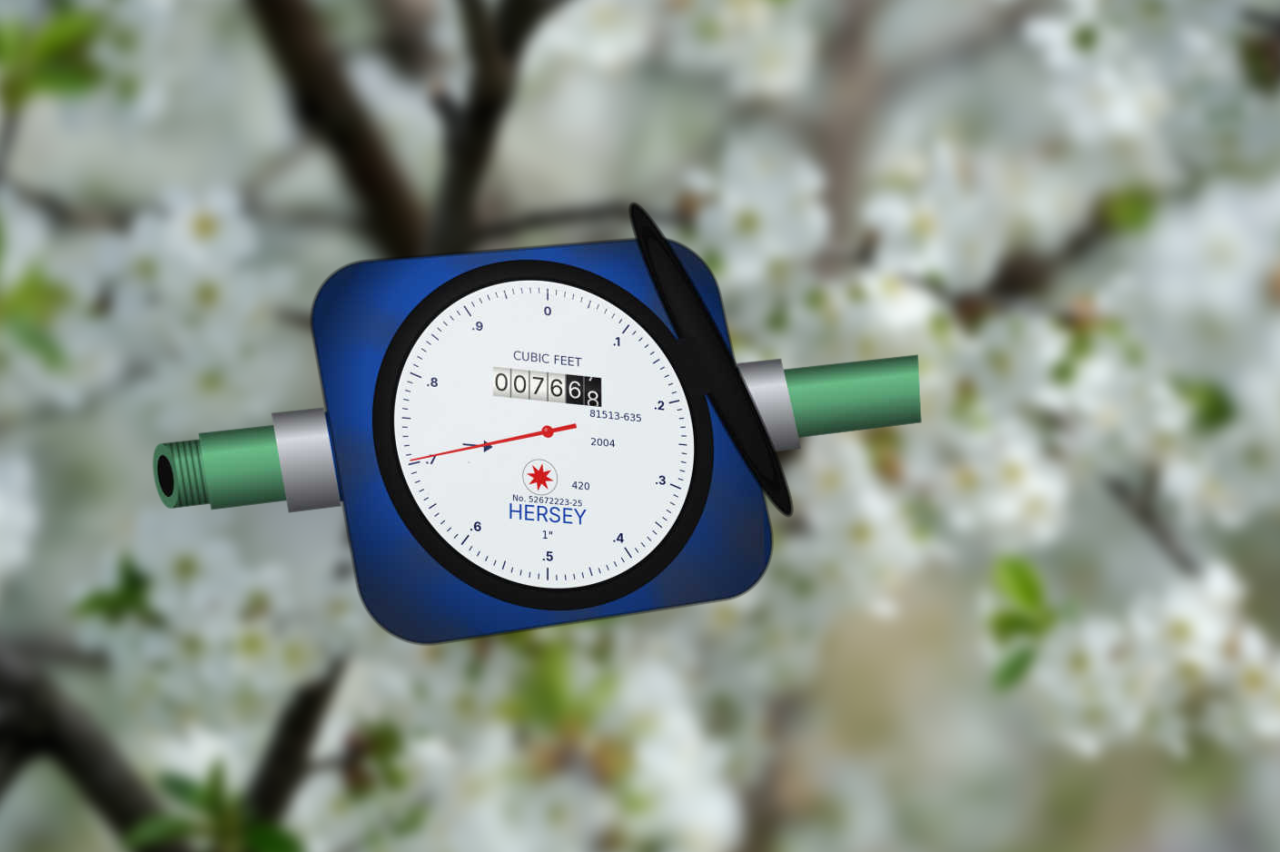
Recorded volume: 7667.70
